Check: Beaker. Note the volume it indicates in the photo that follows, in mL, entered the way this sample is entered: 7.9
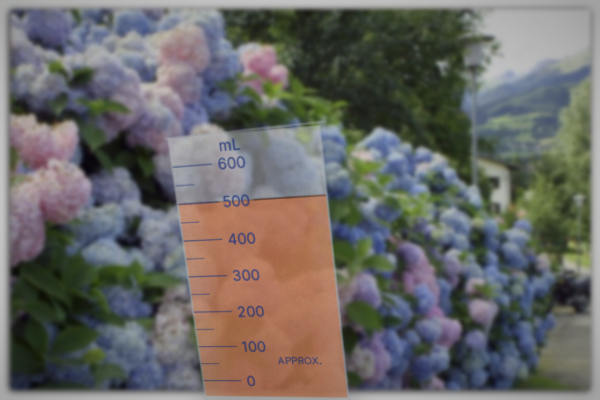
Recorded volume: 500
